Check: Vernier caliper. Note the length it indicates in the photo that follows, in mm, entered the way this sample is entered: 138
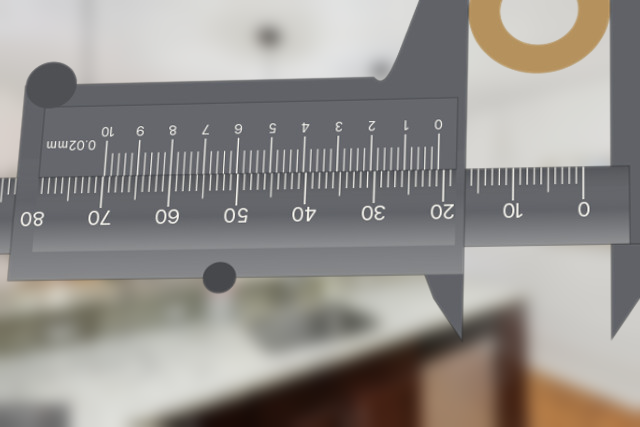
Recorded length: 20.8
